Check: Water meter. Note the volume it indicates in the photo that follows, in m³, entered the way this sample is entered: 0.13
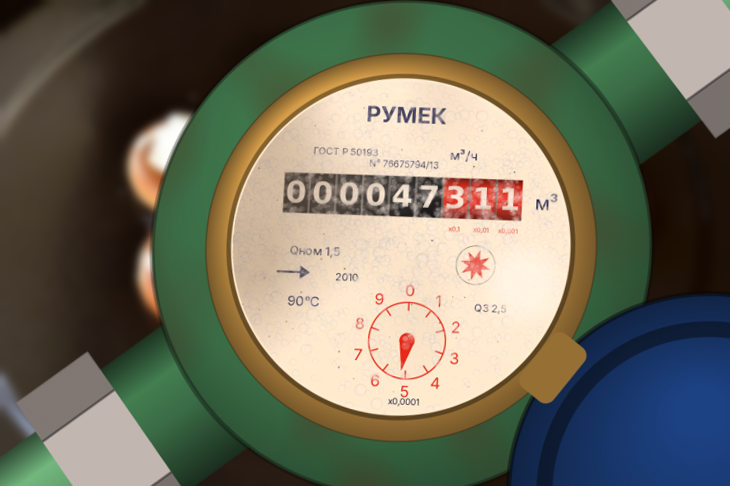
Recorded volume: 47.3115
